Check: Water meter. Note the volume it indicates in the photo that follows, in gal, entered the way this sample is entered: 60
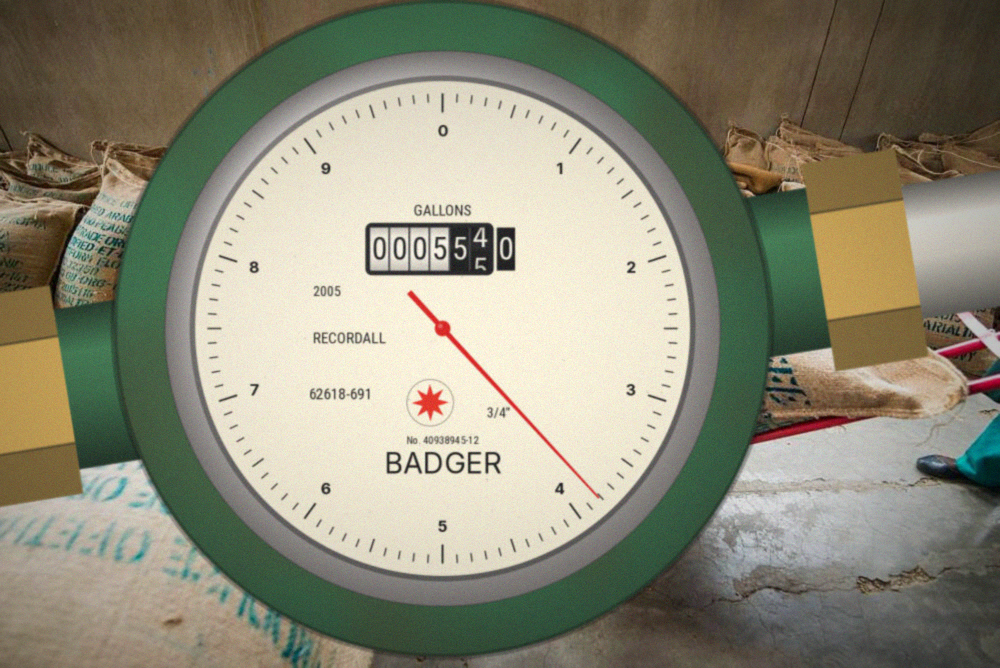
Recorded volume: 5543.8
